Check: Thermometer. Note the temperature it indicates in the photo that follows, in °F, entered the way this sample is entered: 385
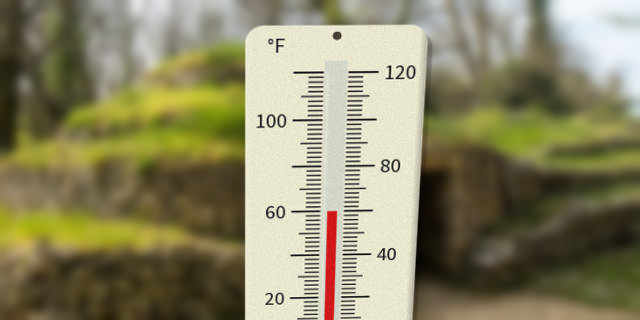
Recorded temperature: 60
